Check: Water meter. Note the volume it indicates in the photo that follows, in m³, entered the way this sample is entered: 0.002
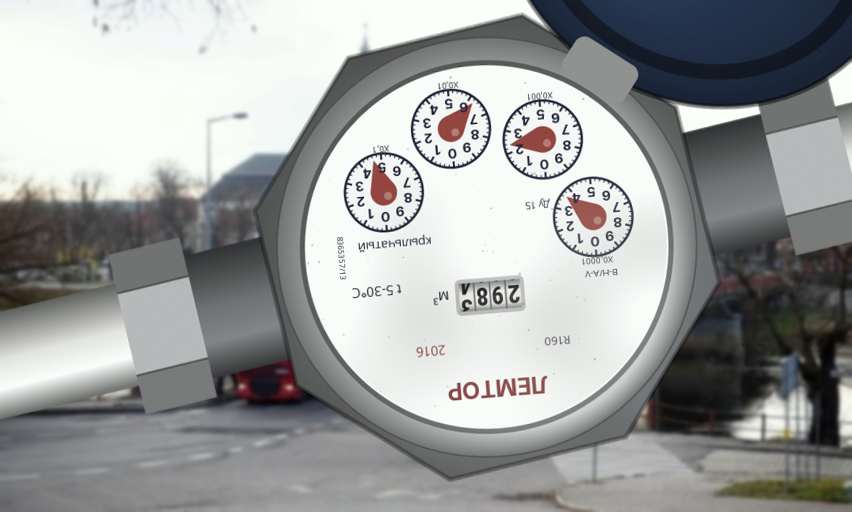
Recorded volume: 2983.4623
